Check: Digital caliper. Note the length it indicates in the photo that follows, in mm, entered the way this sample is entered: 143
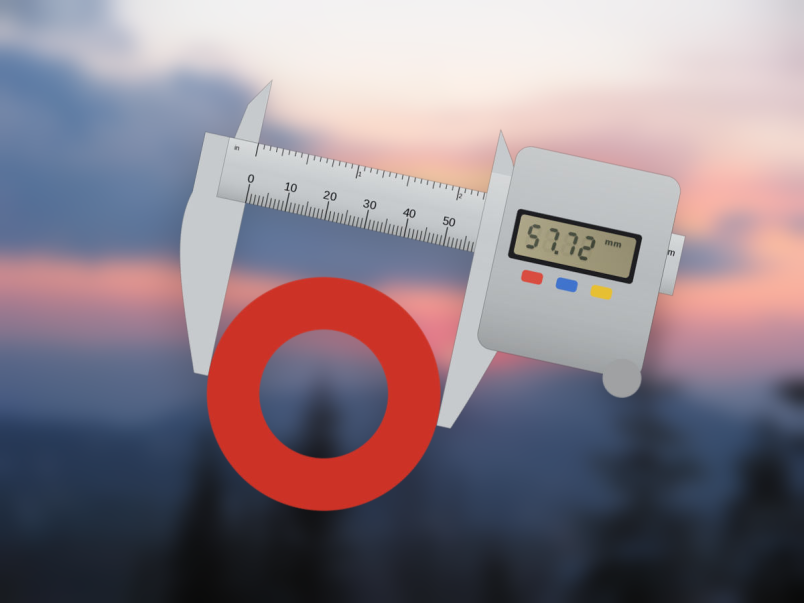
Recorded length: 57.72
